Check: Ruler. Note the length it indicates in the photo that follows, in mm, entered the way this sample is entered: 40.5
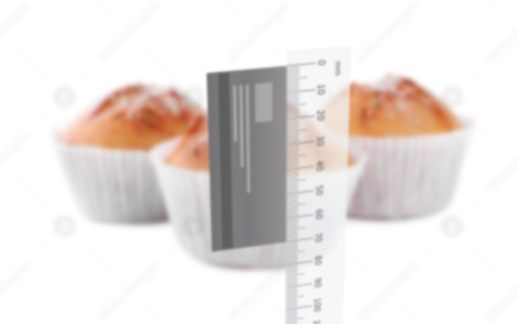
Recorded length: 70
